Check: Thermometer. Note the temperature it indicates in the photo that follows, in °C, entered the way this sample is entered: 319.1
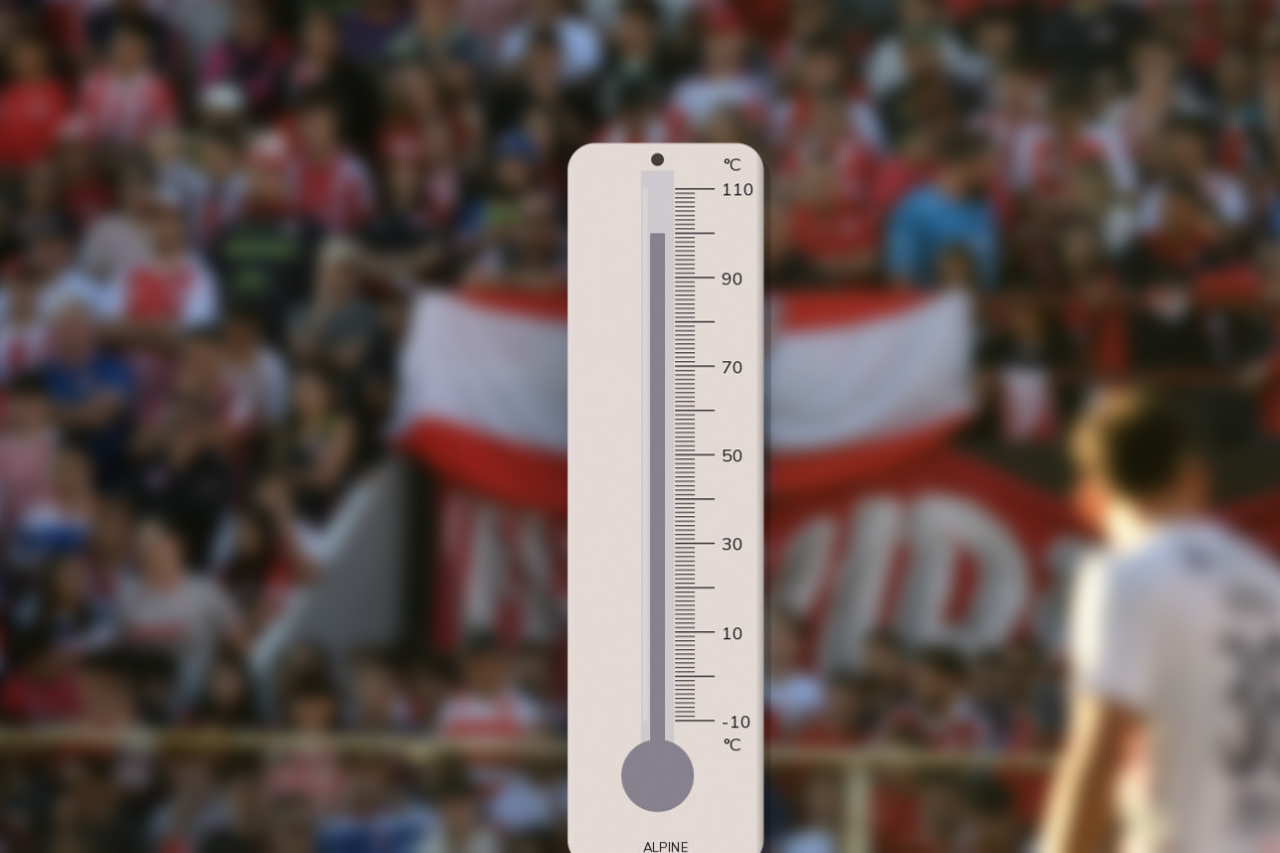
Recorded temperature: 100
